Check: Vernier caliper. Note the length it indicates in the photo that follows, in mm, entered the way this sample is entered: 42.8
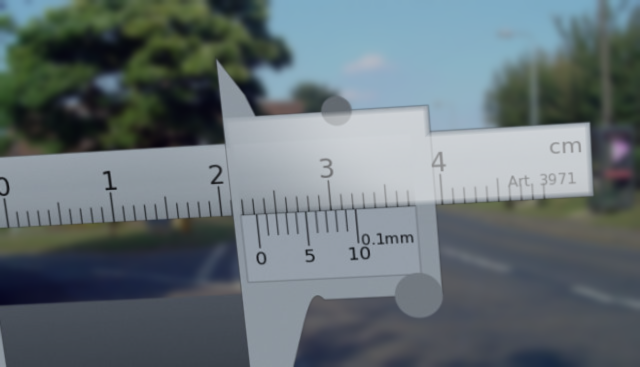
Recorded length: 23.2
